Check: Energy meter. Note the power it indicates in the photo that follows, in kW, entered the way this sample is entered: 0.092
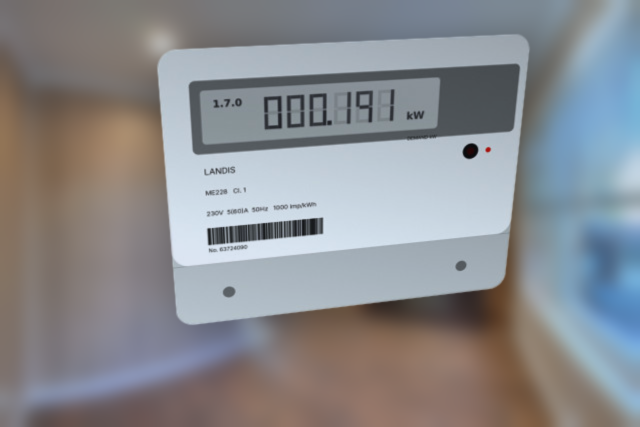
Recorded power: 0.191
